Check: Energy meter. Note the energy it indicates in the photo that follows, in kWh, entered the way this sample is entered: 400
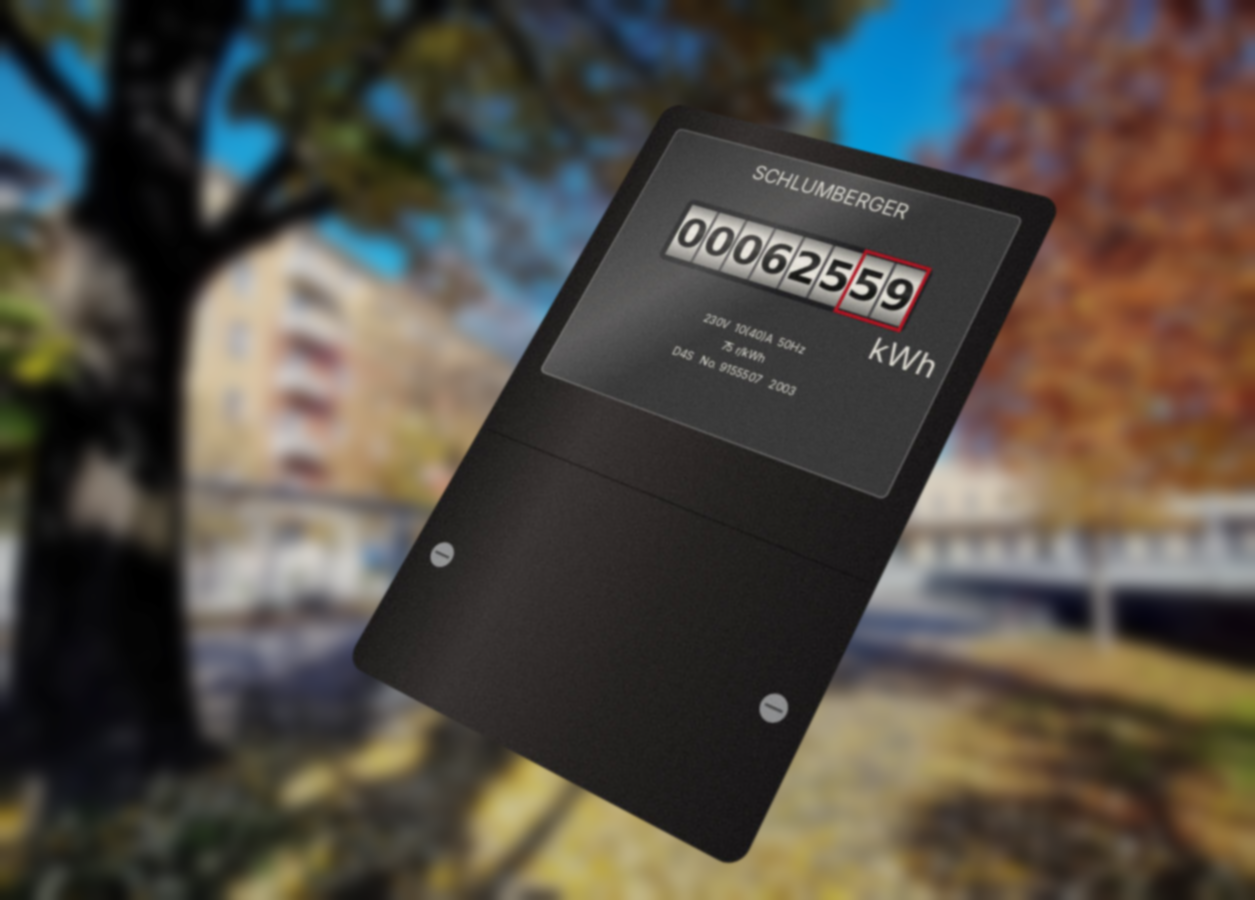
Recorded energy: 625.59
